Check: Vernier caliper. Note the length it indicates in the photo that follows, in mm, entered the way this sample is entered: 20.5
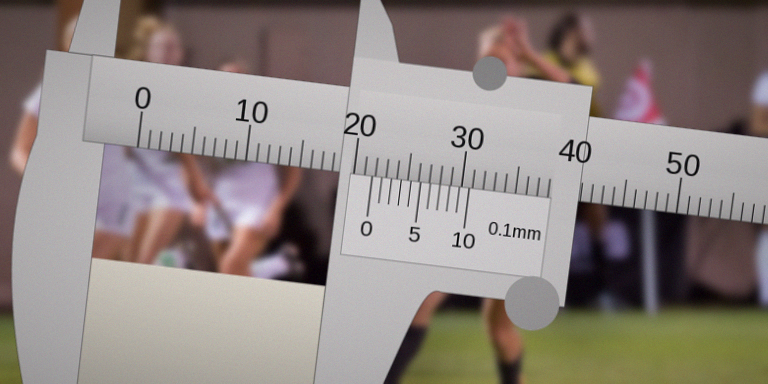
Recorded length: 21.7
